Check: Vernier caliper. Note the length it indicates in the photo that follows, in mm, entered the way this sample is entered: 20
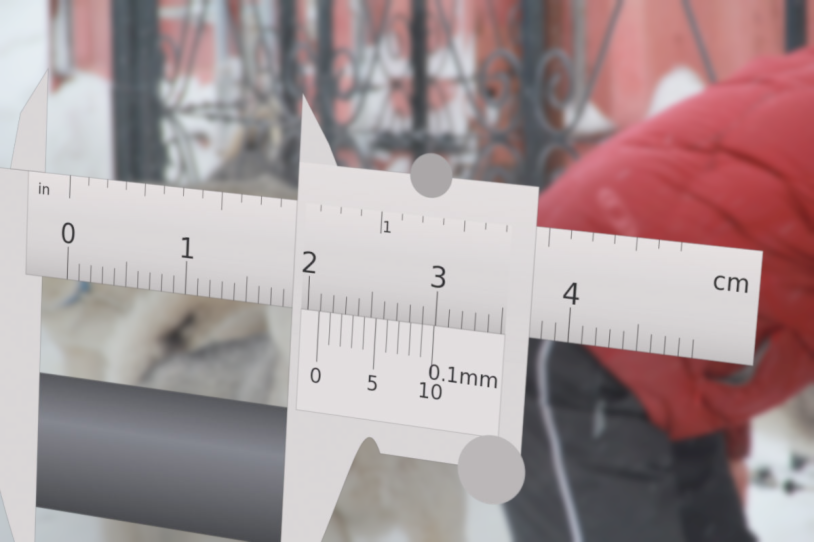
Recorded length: 20.9
